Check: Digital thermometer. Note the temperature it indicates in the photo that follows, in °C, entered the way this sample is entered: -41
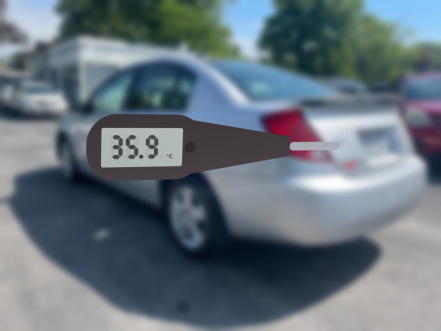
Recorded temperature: 35.9
